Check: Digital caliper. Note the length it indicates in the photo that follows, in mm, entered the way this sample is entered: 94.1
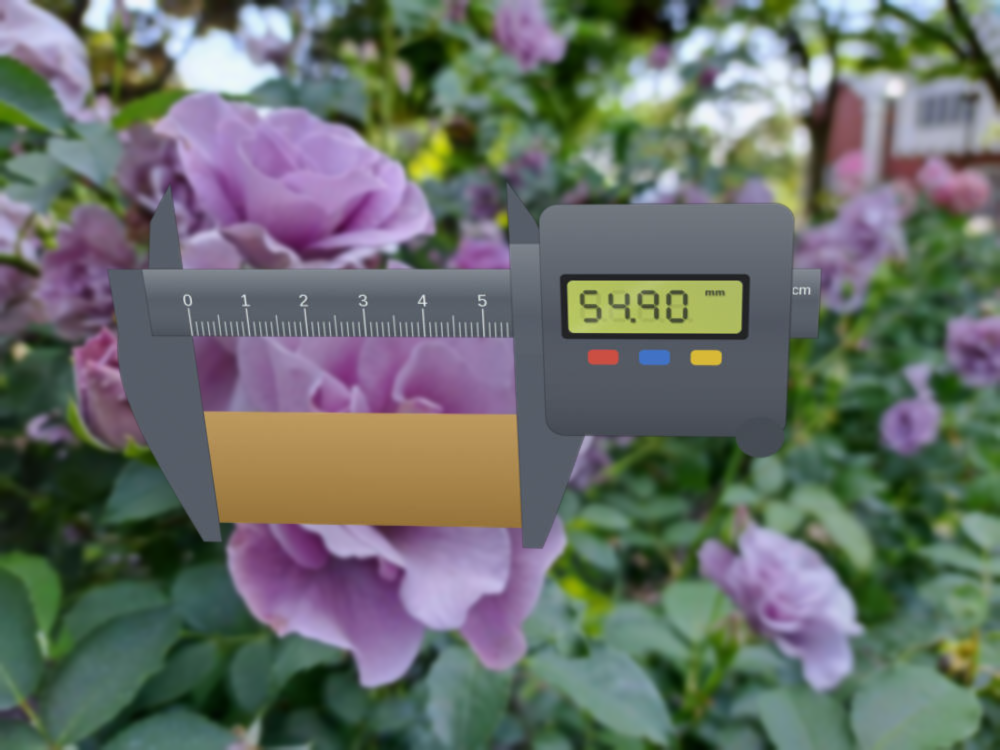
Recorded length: 54.90
